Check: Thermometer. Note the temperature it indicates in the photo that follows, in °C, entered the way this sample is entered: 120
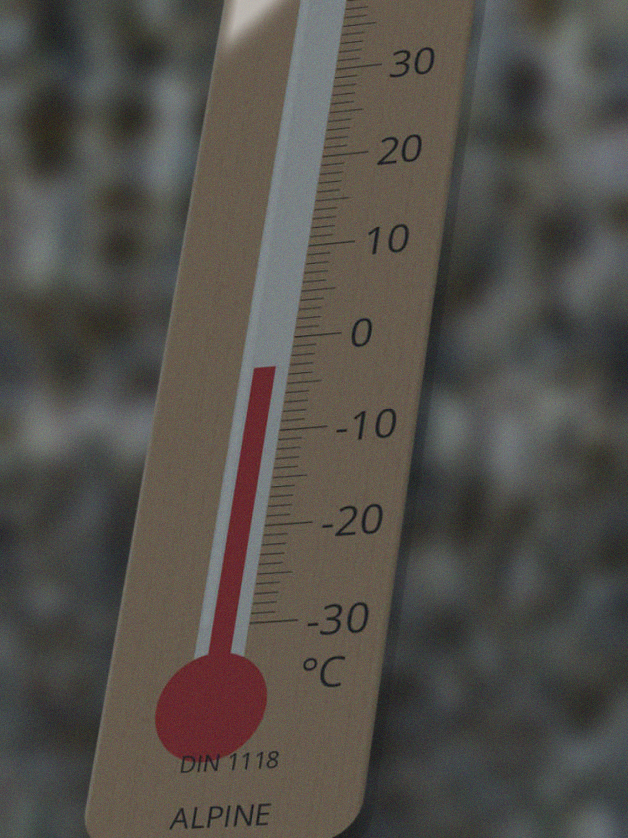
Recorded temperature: -3
